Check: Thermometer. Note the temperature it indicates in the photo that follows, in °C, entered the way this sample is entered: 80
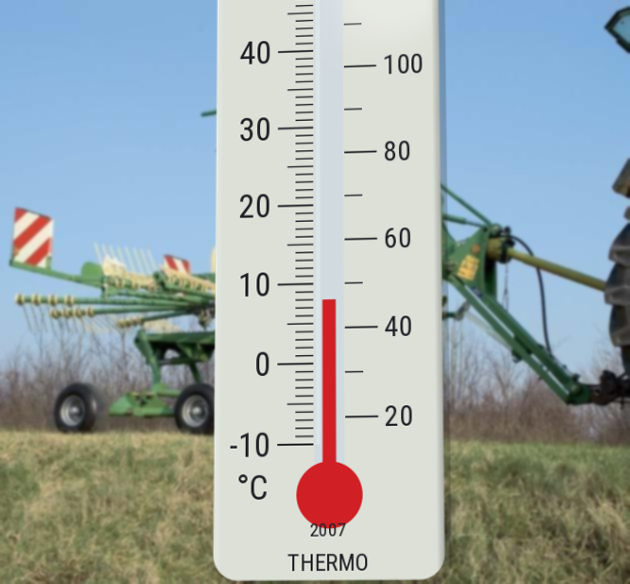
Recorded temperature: 8
